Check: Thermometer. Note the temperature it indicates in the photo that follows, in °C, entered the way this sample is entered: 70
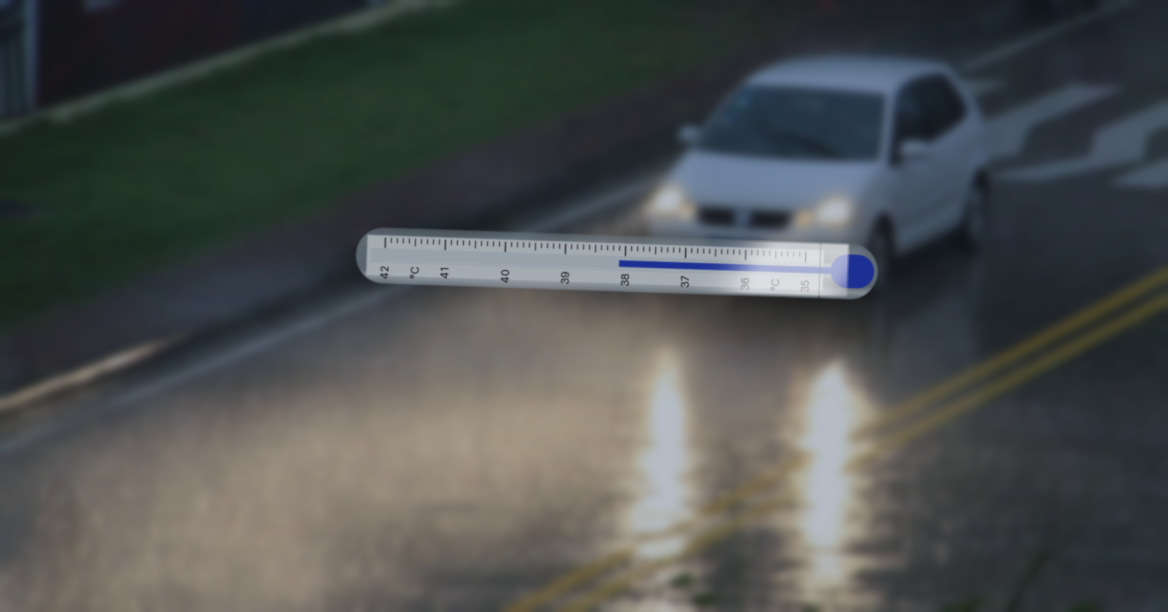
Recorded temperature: 38.1
